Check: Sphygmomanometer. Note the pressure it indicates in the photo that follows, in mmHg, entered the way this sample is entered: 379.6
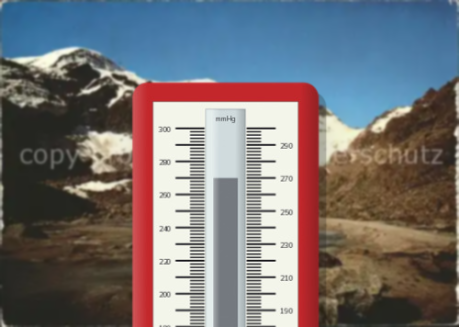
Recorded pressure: 270
